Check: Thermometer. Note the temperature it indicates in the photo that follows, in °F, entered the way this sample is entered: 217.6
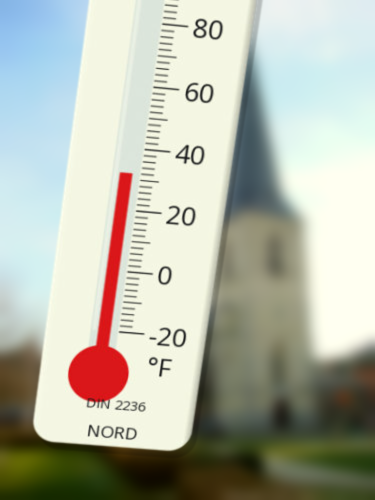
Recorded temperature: 32
